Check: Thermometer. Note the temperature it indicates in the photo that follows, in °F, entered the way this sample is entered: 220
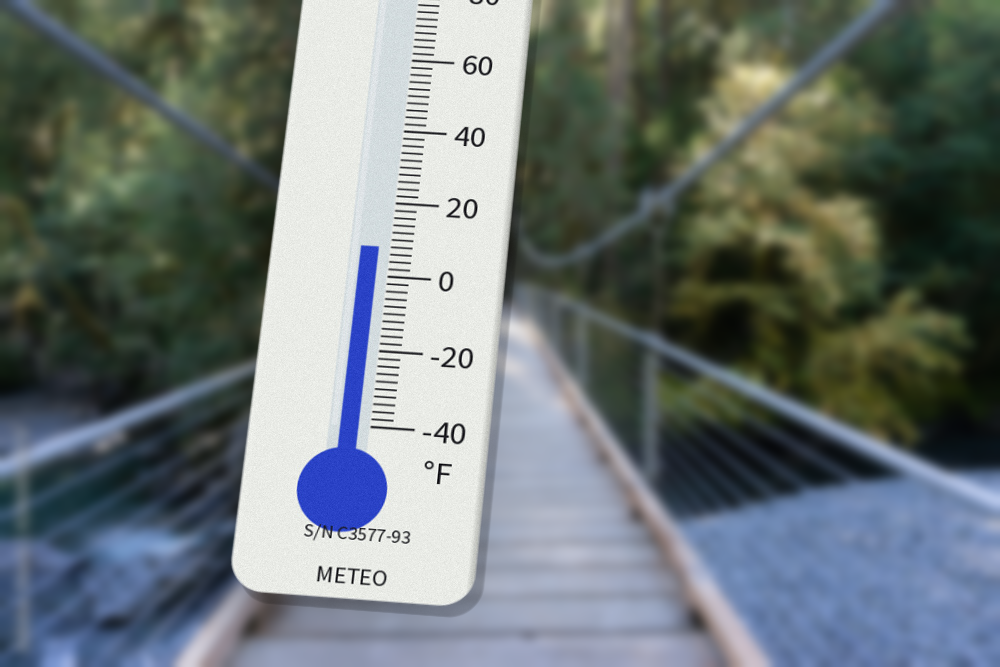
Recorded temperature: 8
